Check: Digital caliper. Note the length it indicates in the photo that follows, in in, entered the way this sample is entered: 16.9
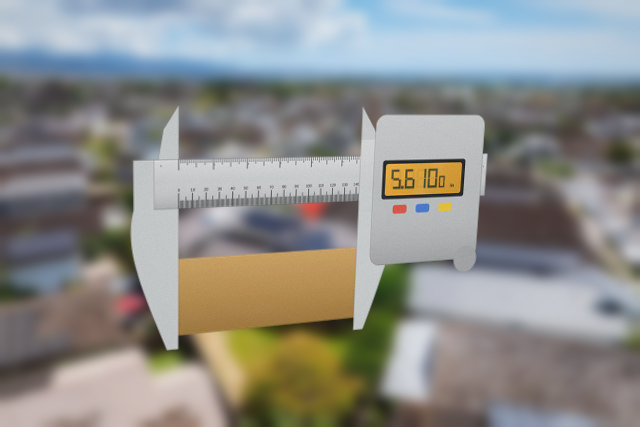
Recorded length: 5.6100
